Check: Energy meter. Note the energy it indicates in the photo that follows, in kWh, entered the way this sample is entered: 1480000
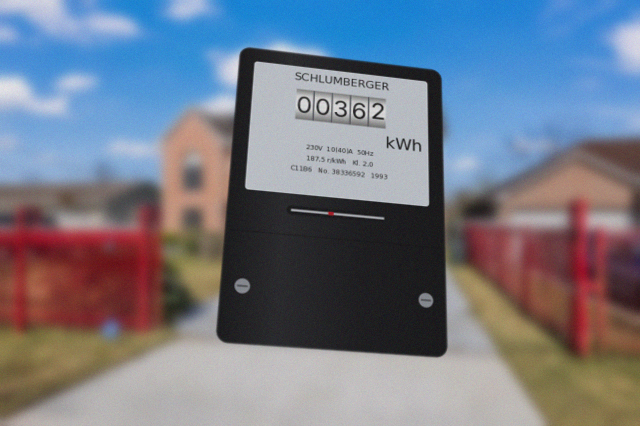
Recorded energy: 362
